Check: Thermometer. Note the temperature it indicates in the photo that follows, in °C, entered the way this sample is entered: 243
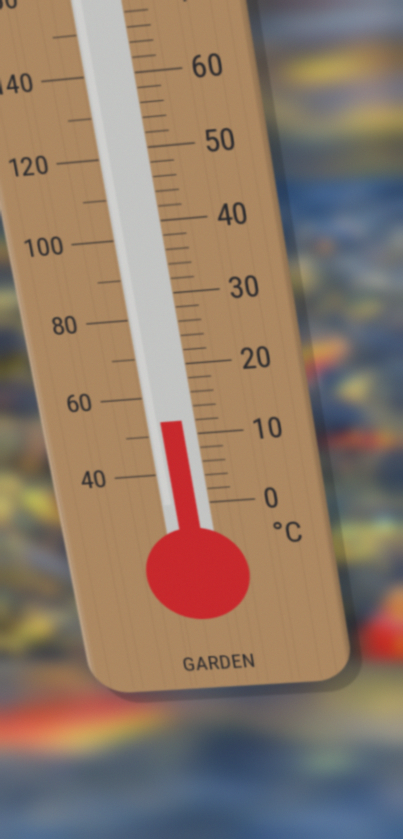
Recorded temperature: 12
